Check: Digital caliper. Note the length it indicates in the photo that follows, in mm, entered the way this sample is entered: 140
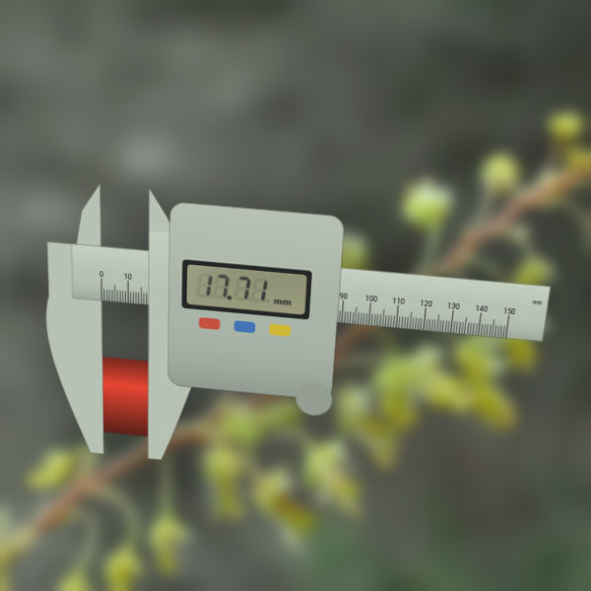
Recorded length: 17.71
